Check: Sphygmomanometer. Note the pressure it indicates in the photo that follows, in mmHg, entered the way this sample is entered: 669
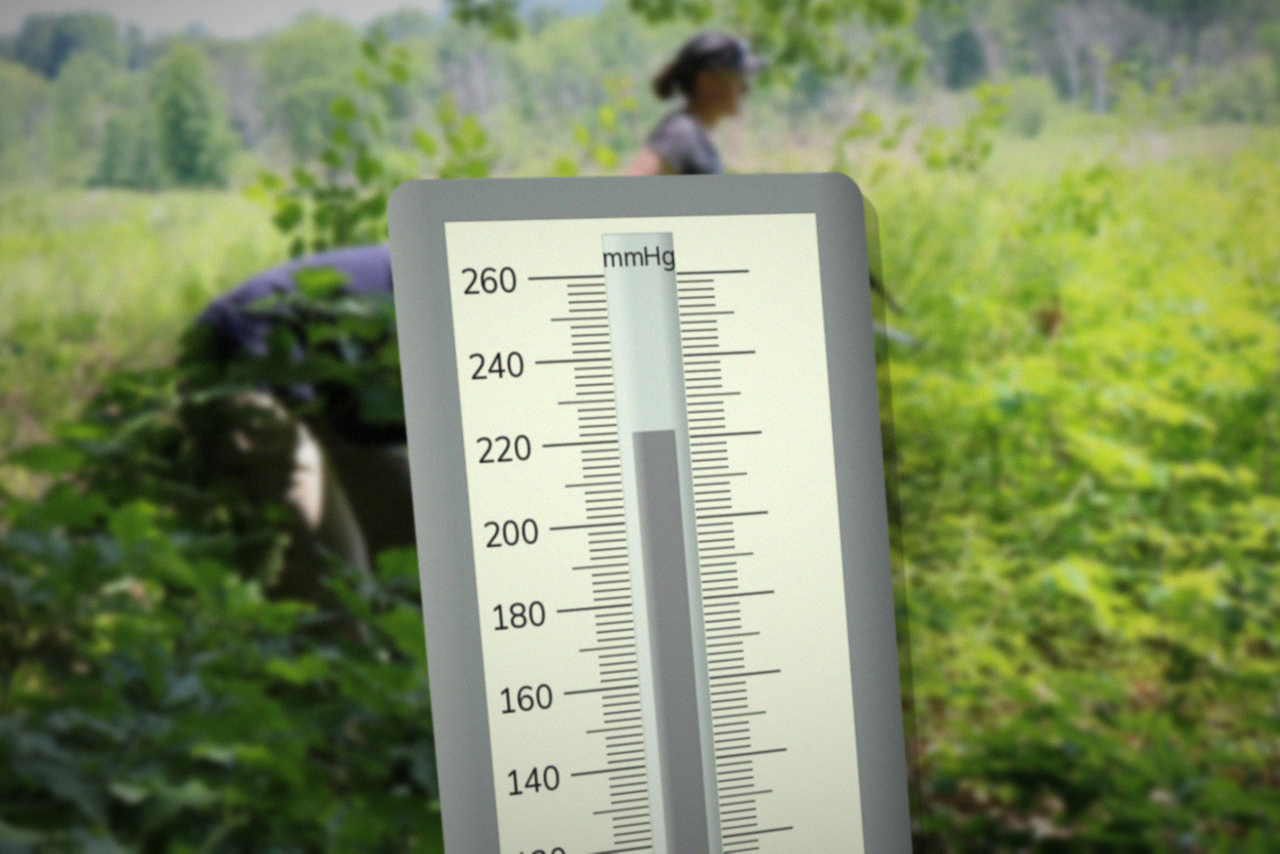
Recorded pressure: 222
